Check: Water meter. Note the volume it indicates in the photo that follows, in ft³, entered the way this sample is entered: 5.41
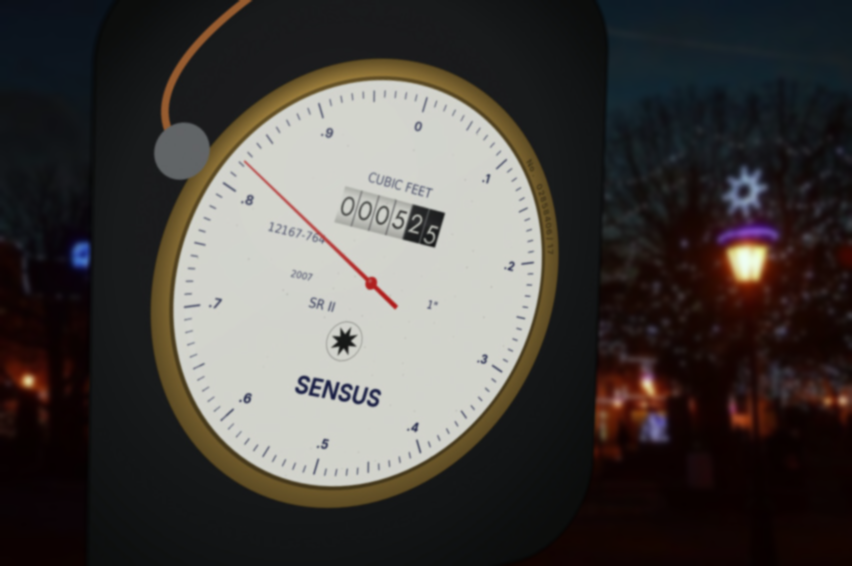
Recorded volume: 524.82
